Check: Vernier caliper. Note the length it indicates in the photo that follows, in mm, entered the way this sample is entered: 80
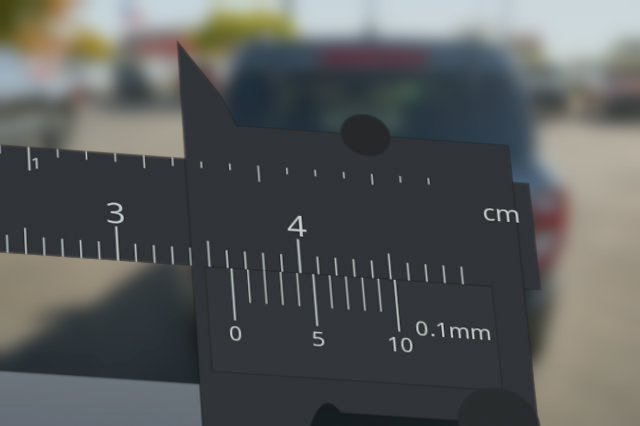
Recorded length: 36.2
